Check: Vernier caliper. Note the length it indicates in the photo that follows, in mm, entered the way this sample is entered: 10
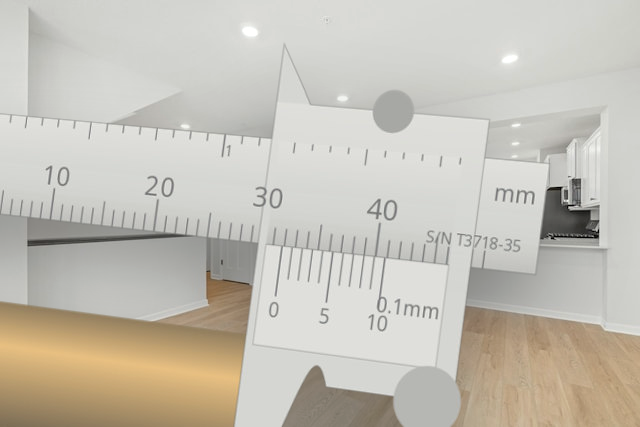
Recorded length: 31.8
